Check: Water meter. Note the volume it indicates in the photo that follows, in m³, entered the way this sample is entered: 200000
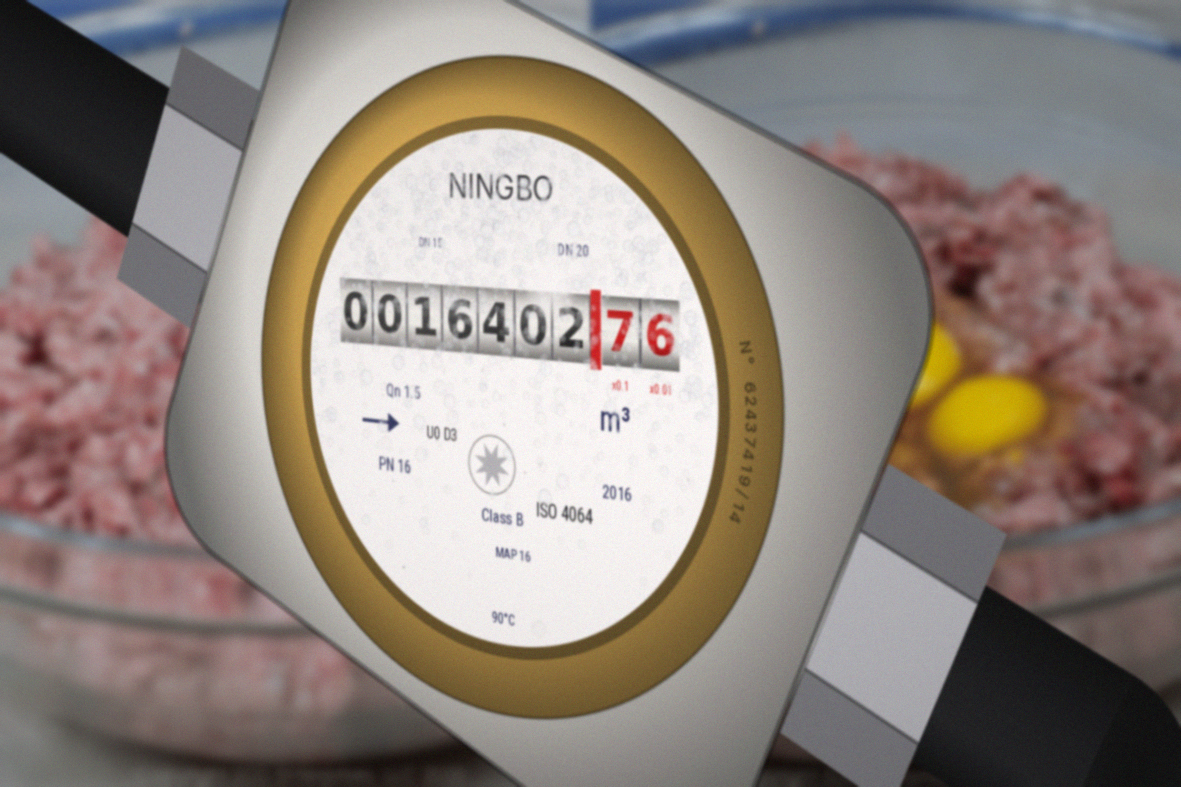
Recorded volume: 16402.76
